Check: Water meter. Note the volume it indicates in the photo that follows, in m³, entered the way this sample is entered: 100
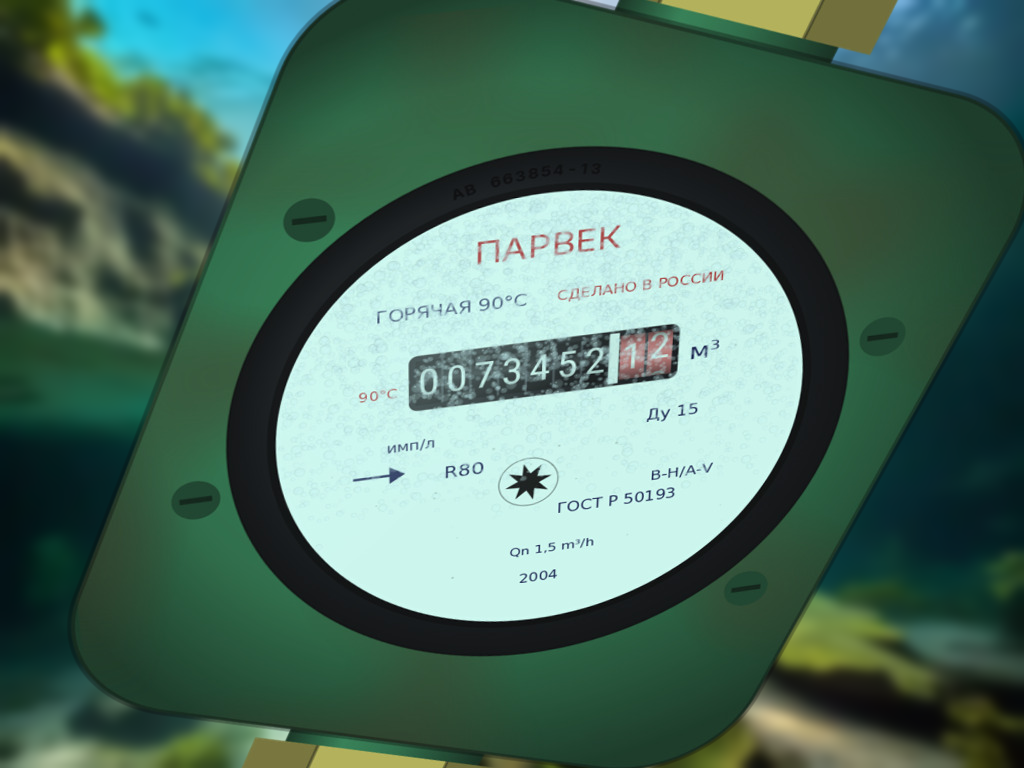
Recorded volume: 73452.12
